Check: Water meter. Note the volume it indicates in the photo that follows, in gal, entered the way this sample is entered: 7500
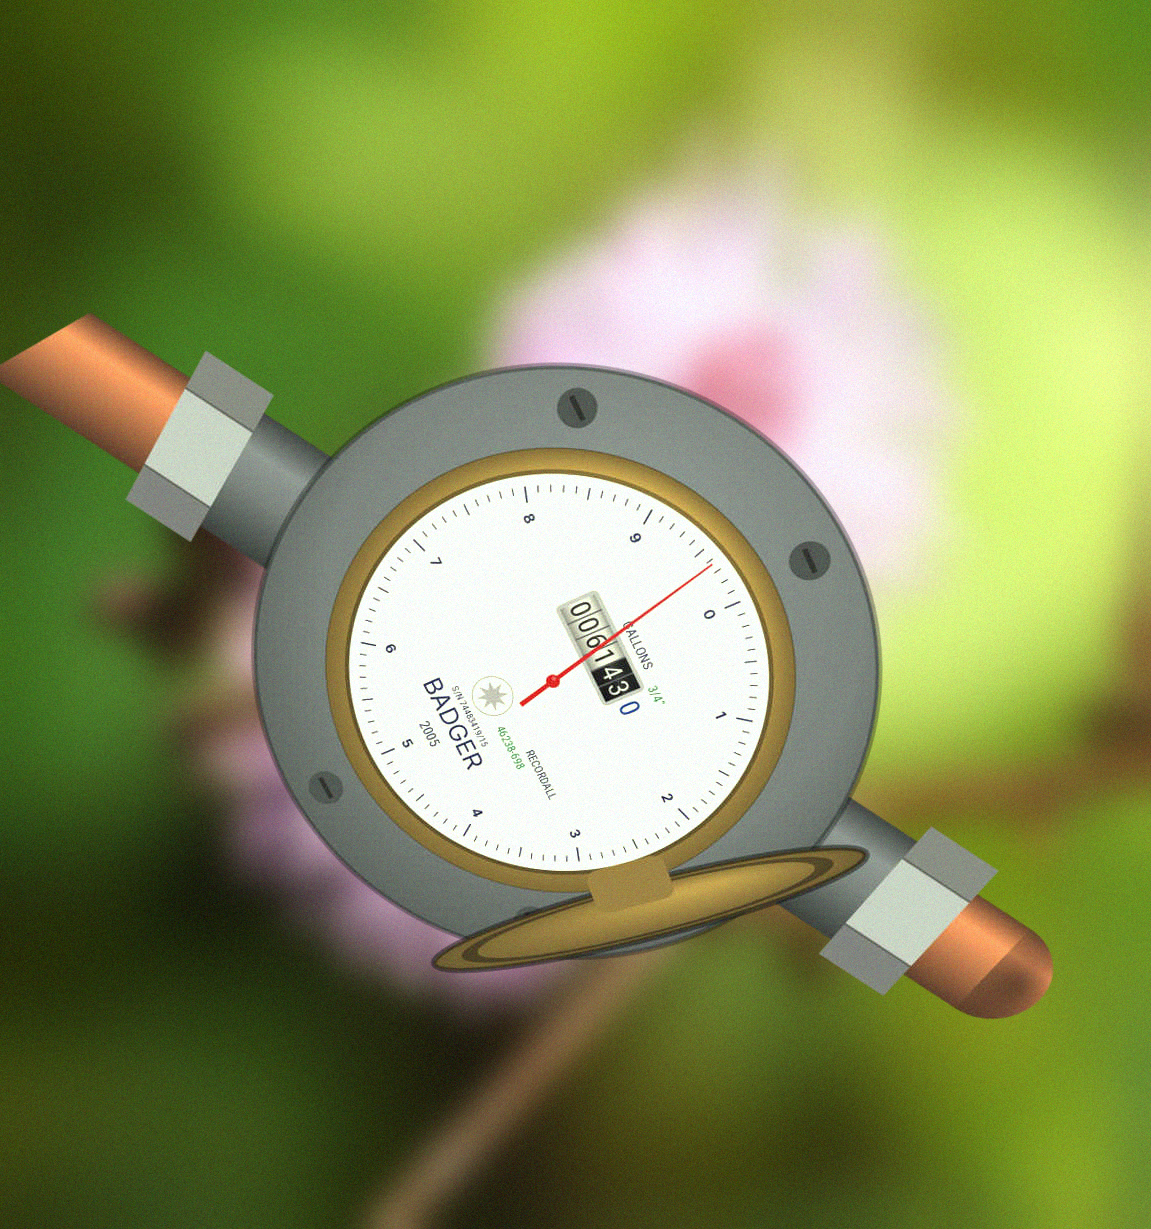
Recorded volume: 61429.6
